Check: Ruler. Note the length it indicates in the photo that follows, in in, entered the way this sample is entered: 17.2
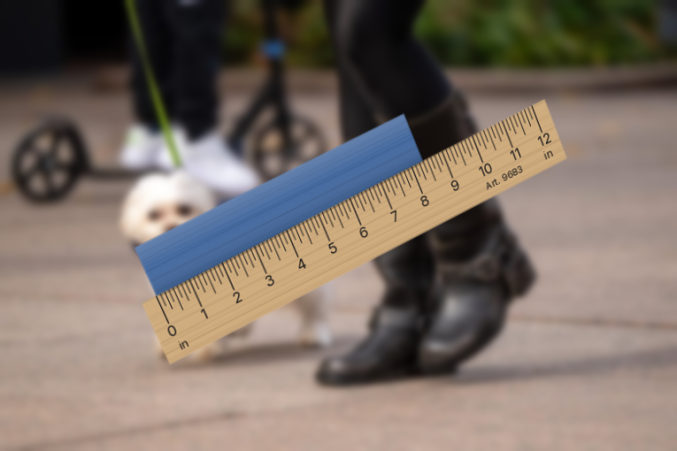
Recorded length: 8.375
